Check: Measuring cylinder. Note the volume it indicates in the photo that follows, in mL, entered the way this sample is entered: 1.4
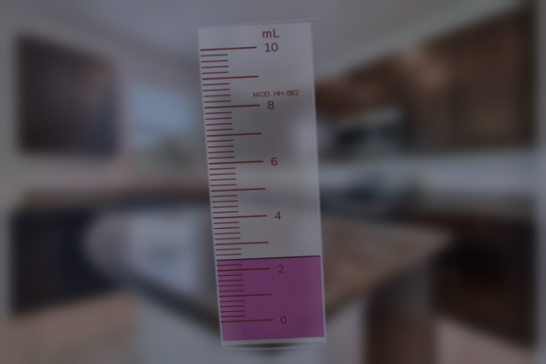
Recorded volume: 2.4
